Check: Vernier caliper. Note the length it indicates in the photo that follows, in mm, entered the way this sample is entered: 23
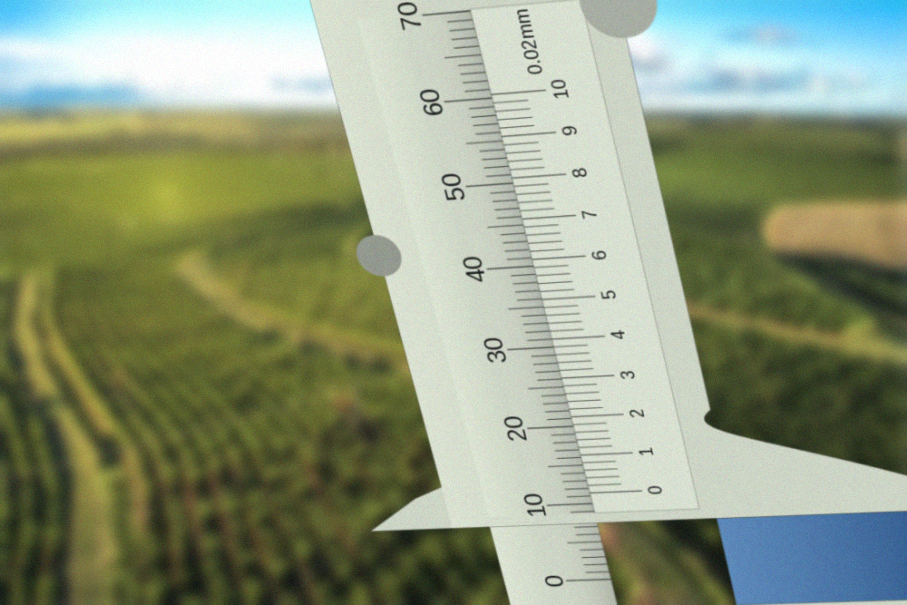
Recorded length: 11.4
